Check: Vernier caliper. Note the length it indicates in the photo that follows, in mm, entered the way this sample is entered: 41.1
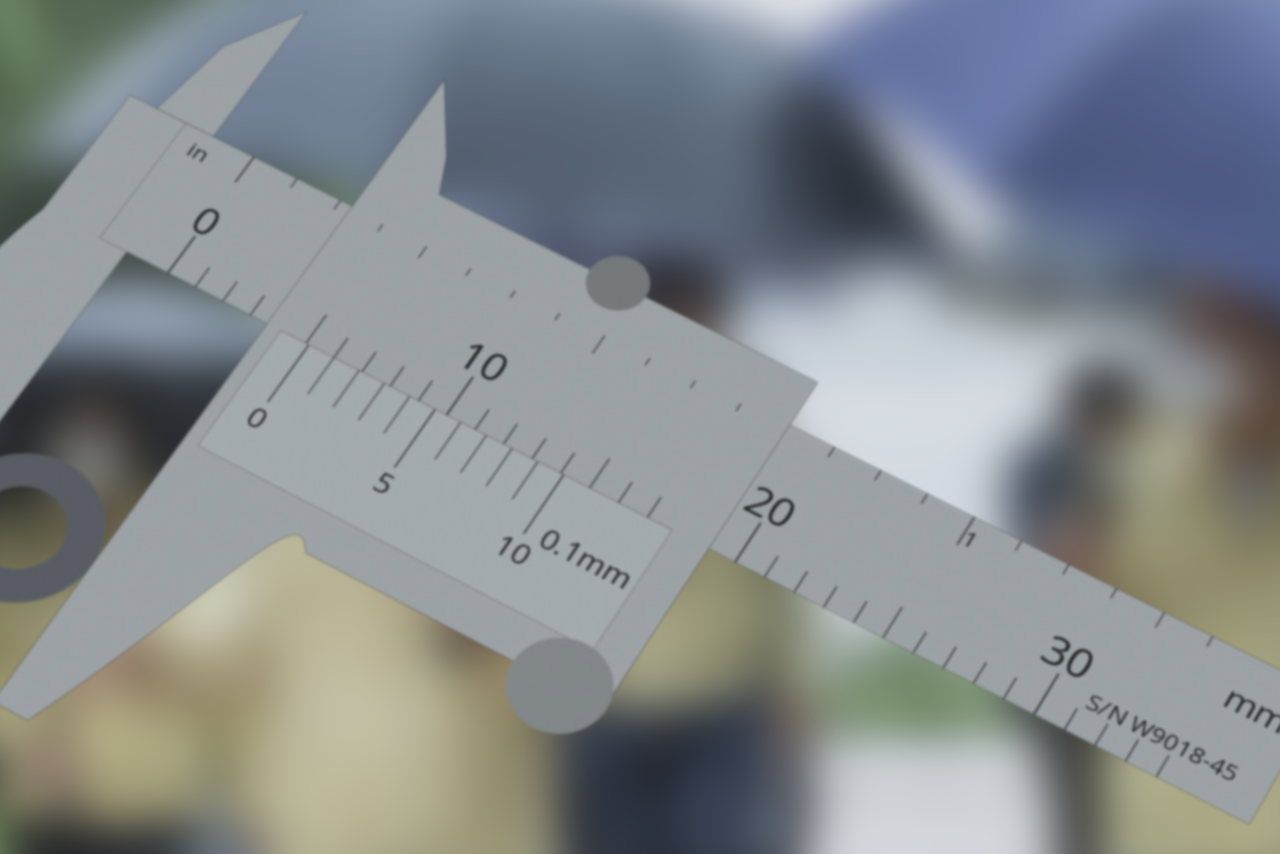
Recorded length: 5.1
